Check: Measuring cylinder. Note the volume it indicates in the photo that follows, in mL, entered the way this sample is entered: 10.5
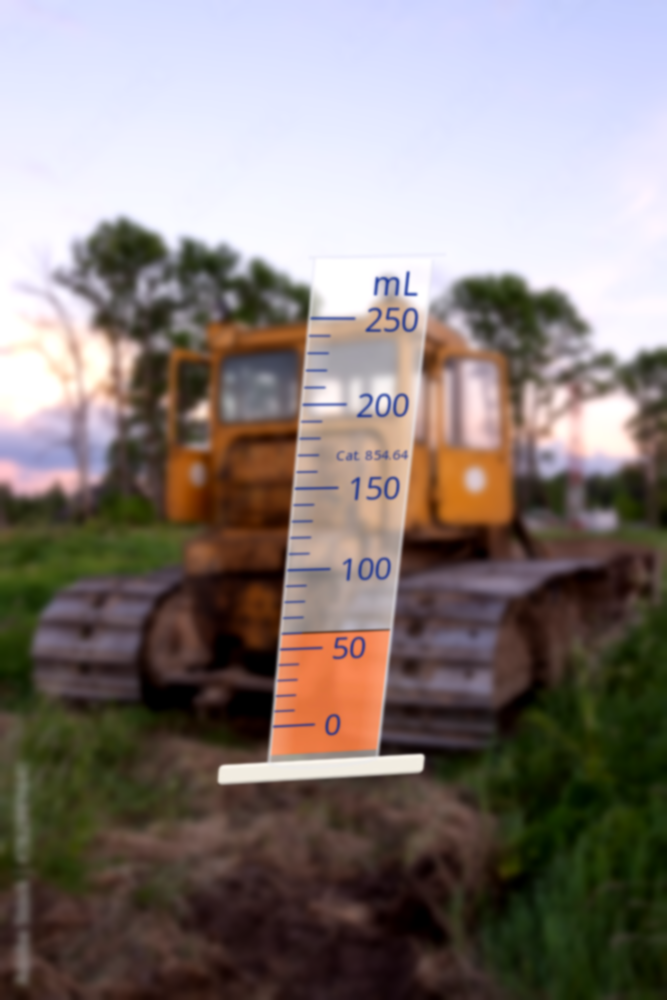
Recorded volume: 60
